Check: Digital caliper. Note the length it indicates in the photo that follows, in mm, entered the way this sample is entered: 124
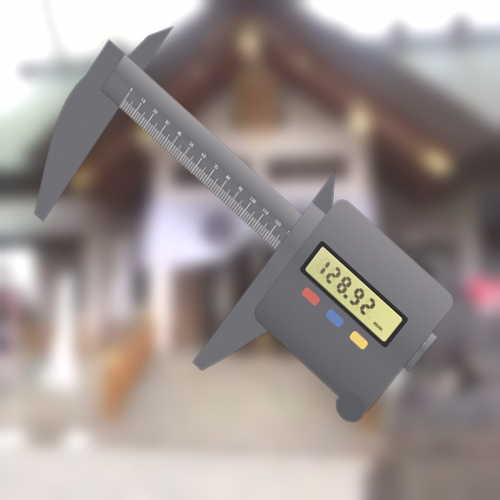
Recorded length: 128.92
